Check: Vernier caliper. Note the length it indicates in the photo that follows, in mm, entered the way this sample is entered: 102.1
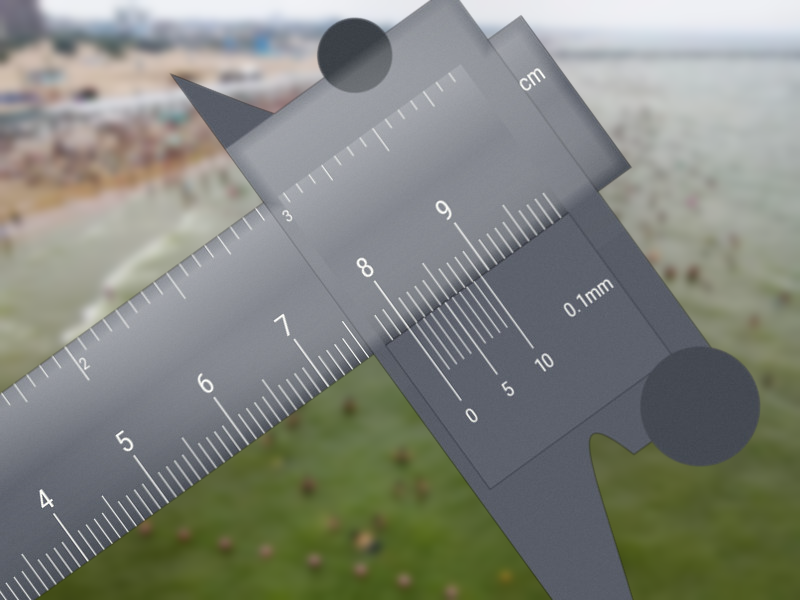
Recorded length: 80.0
